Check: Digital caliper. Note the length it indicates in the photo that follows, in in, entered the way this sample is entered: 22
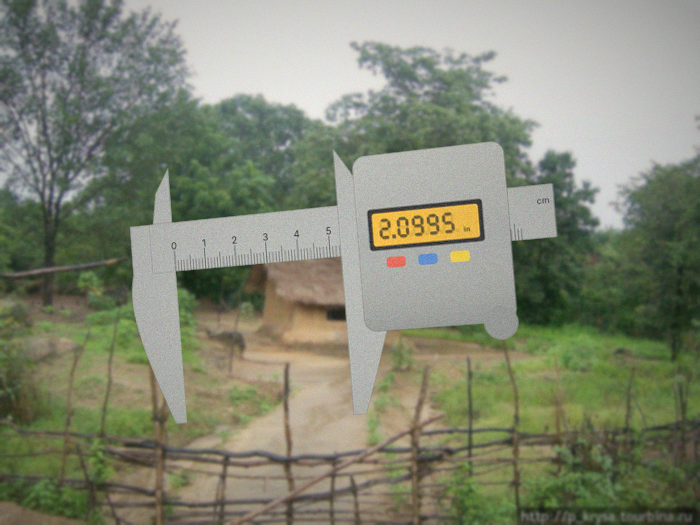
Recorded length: 2.0995
